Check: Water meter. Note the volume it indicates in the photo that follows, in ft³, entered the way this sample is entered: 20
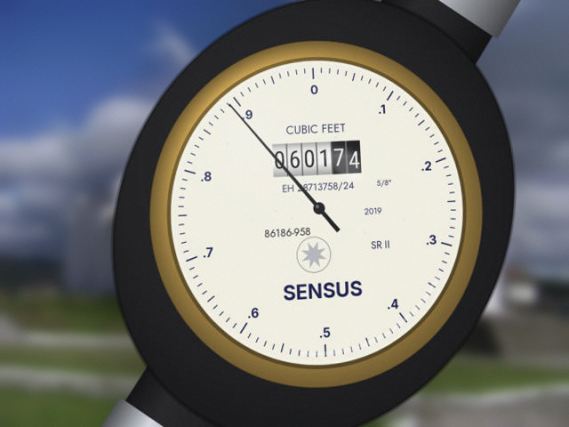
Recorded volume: 60173.89
